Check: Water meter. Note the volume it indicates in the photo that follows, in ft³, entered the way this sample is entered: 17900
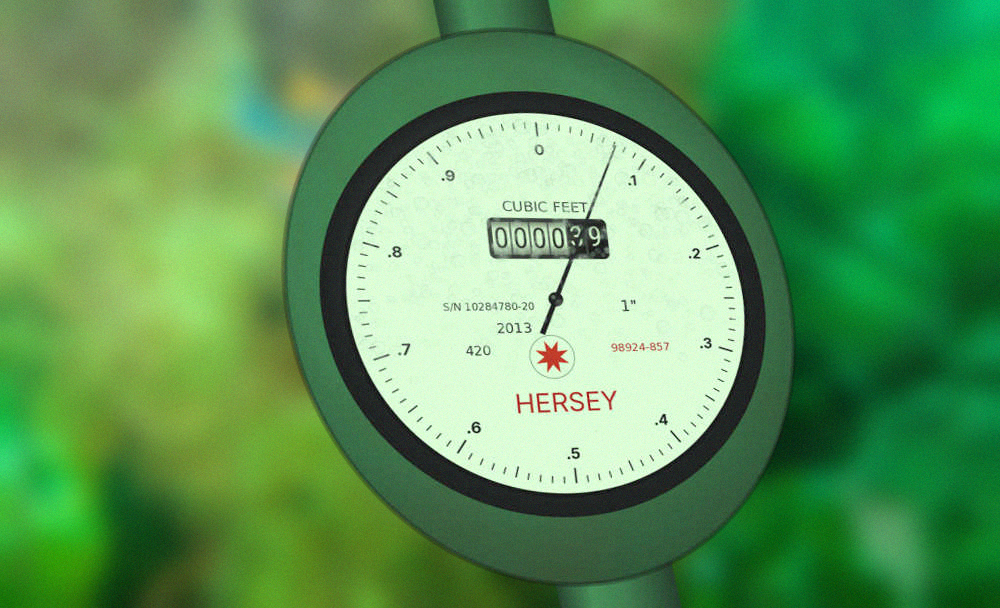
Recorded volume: 39.07
